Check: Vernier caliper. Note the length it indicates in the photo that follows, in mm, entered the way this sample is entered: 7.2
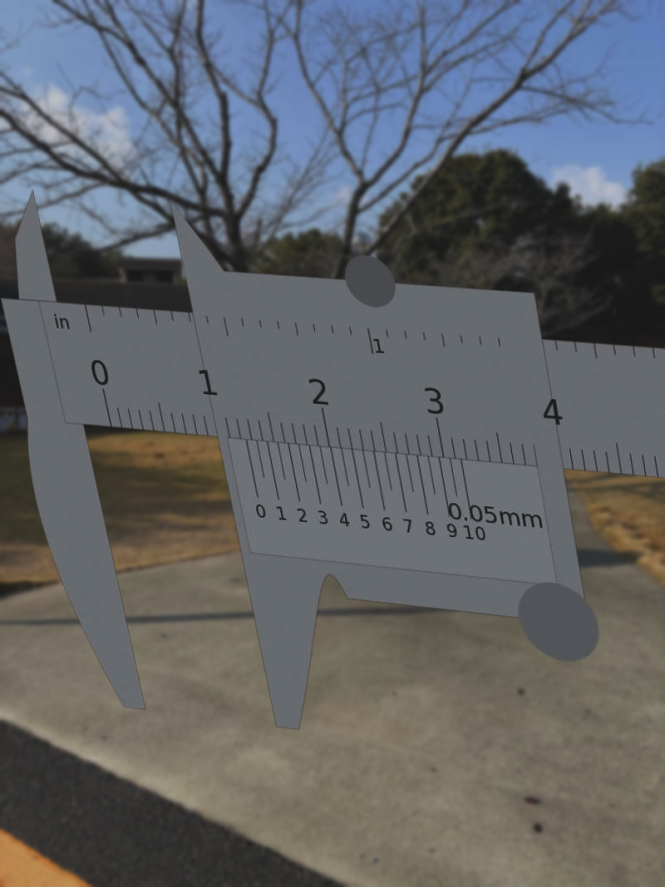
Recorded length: 12.5
